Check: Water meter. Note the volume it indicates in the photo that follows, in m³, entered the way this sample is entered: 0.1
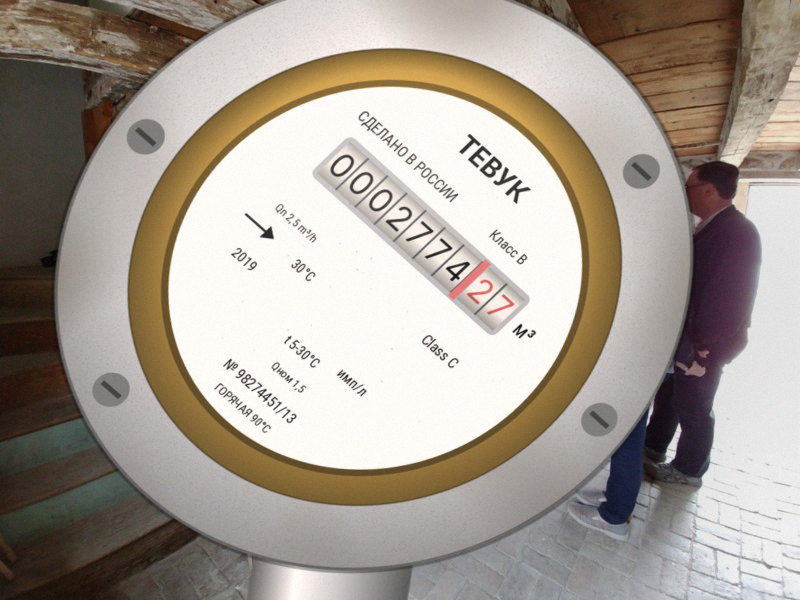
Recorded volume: 2774.27
